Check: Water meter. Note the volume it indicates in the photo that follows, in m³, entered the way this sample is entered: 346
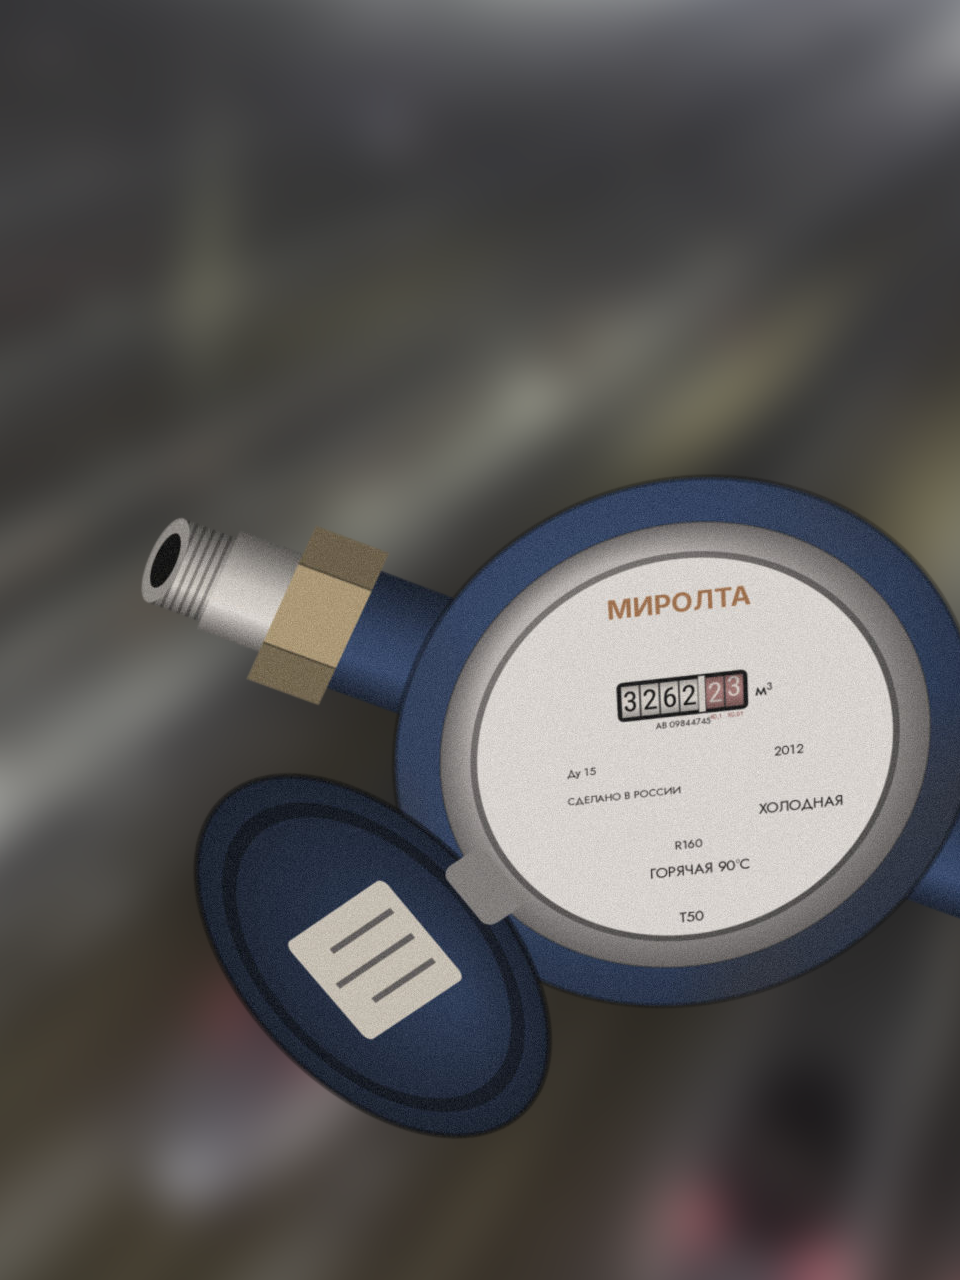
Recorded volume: 3262.23
